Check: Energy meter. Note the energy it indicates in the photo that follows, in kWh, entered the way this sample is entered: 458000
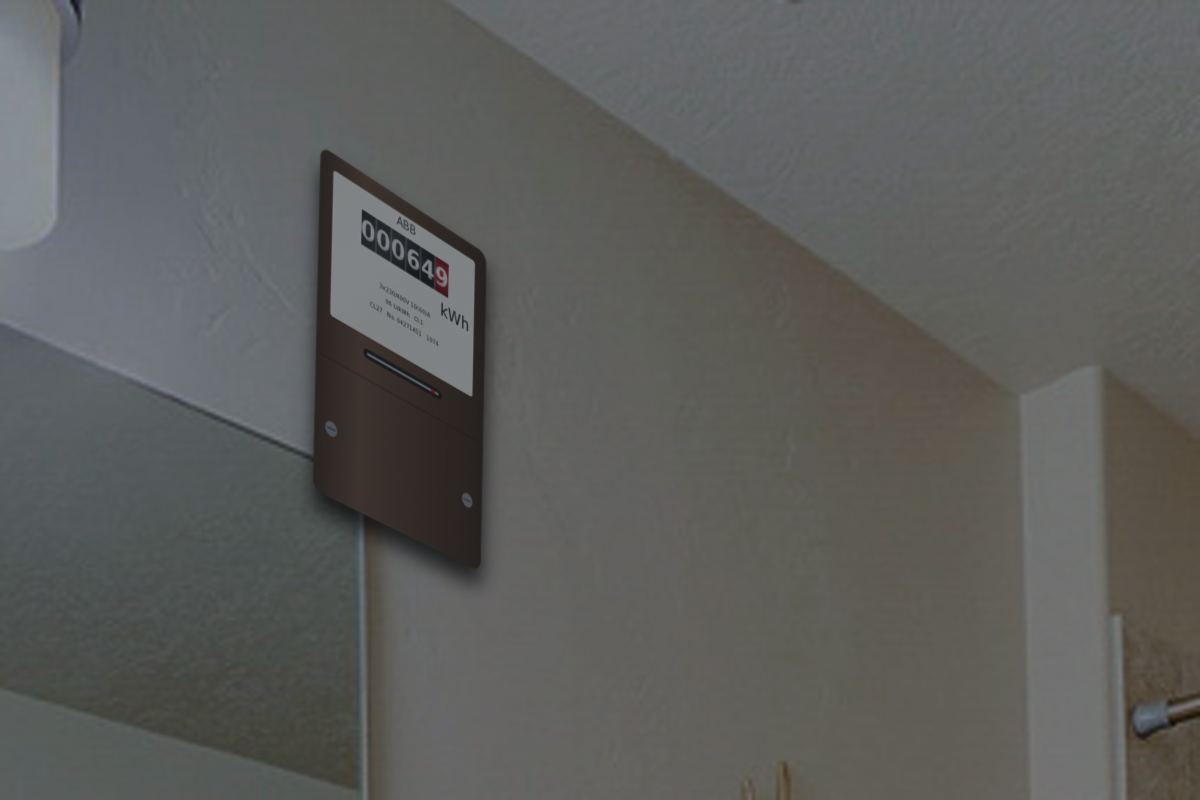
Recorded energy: 64.9
